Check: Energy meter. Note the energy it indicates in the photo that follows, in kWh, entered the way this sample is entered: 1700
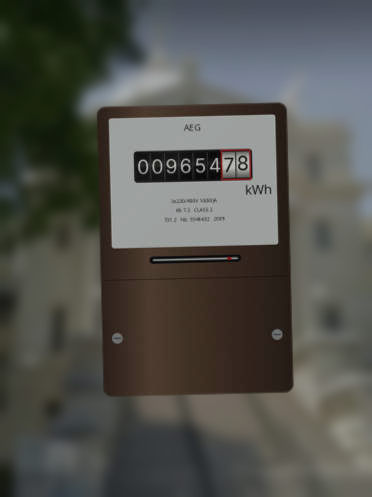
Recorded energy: 9654.78
